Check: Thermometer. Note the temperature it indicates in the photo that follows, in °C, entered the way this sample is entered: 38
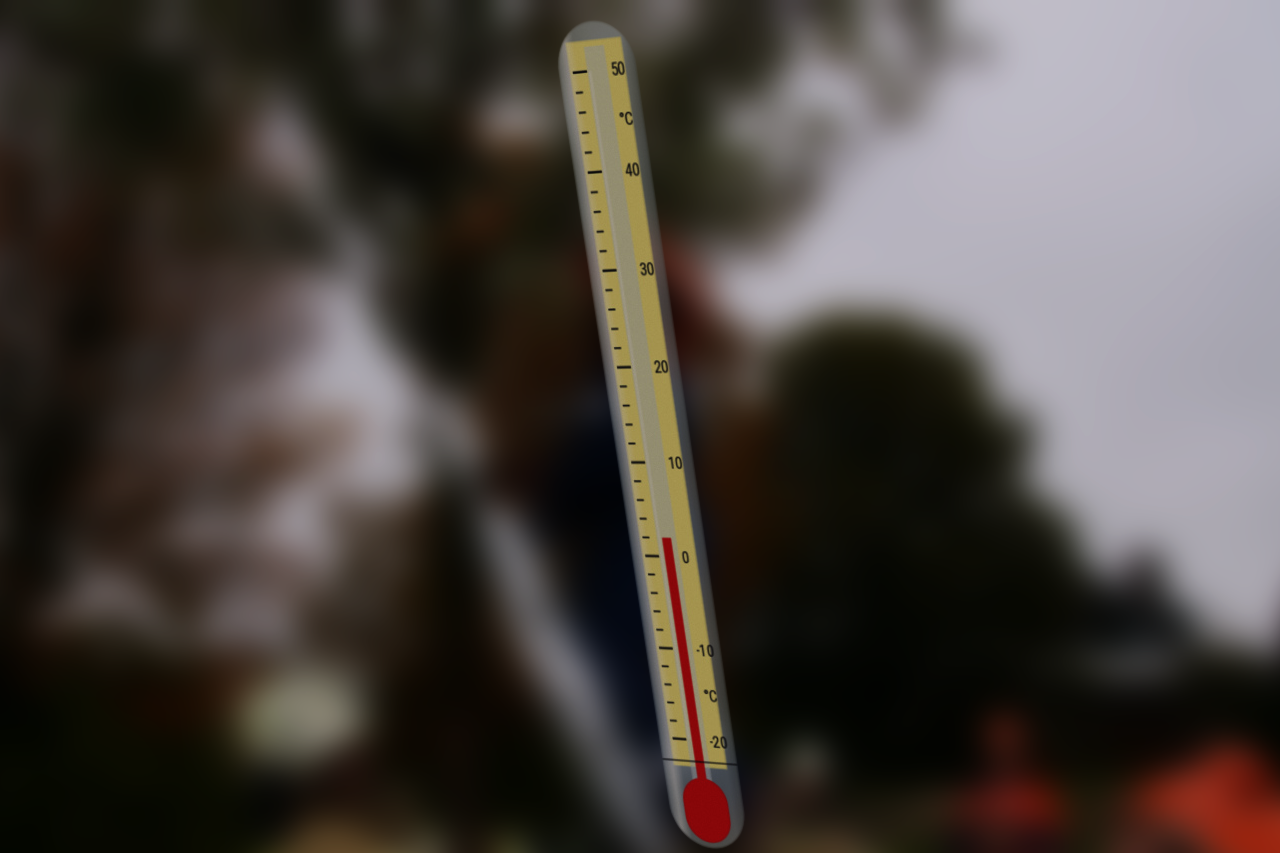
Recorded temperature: 2
